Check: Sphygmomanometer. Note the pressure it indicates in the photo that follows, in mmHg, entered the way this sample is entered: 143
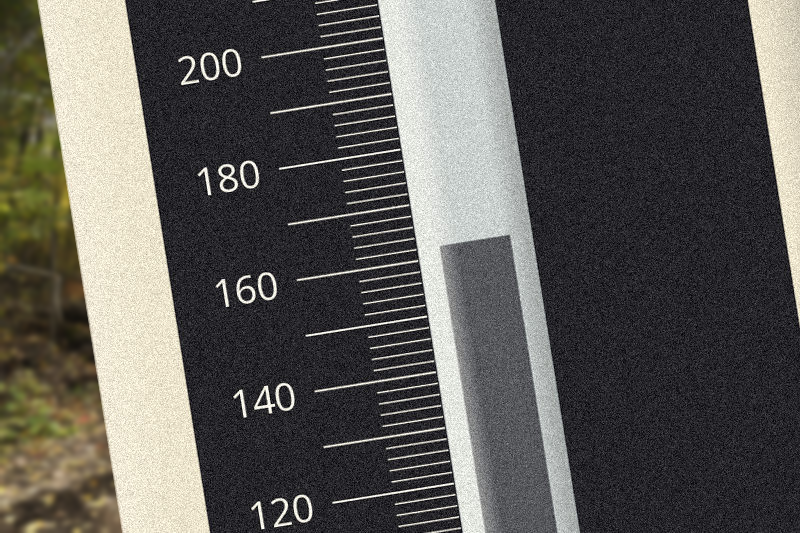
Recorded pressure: 162
